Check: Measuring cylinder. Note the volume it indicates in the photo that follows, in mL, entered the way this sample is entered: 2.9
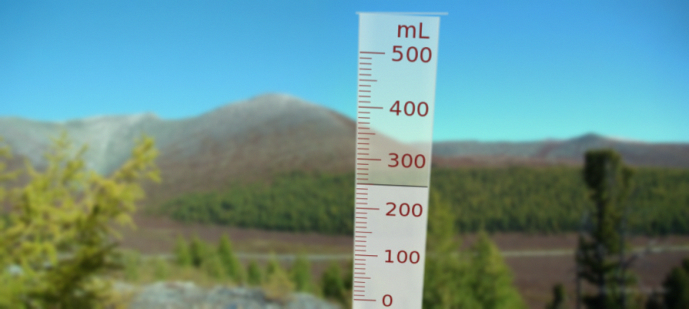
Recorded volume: 250
